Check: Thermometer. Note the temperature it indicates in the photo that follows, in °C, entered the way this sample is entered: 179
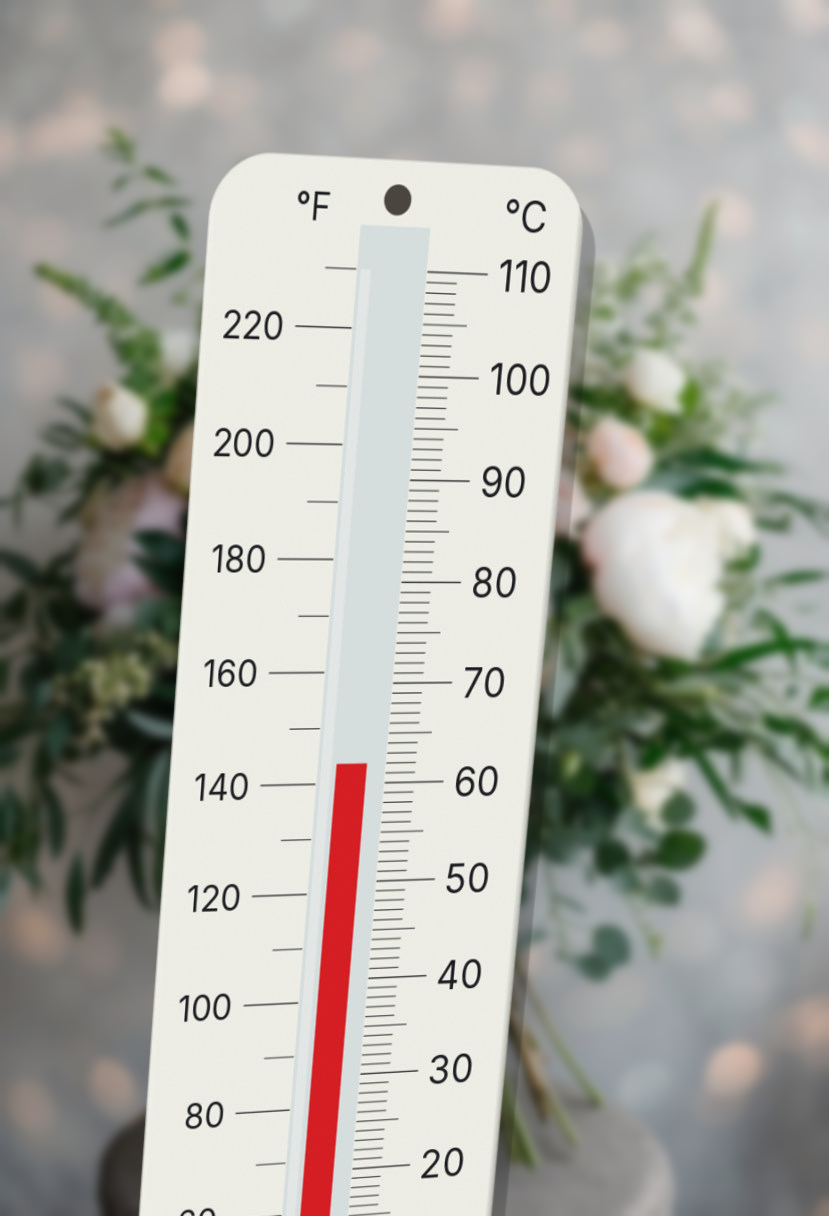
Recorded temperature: 62
